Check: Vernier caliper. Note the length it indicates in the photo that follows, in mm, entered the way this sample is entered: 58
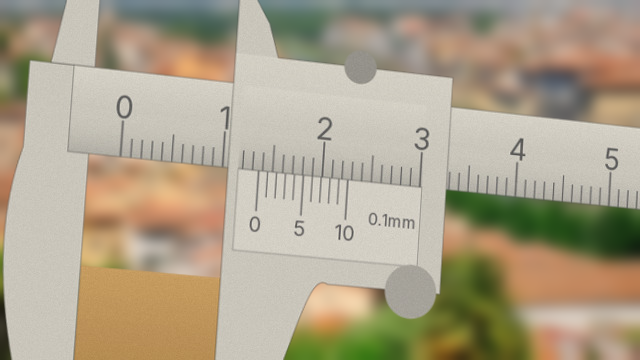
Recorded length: 13.6
